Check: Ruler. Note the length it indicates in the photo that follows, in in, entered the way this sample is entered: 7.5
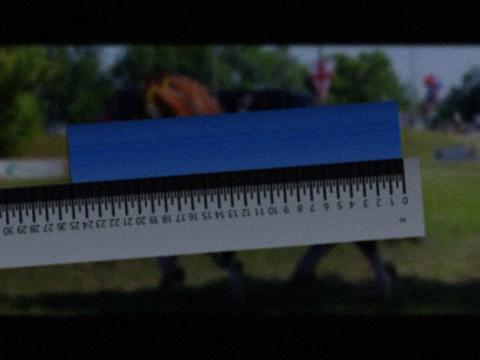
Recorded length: 25
